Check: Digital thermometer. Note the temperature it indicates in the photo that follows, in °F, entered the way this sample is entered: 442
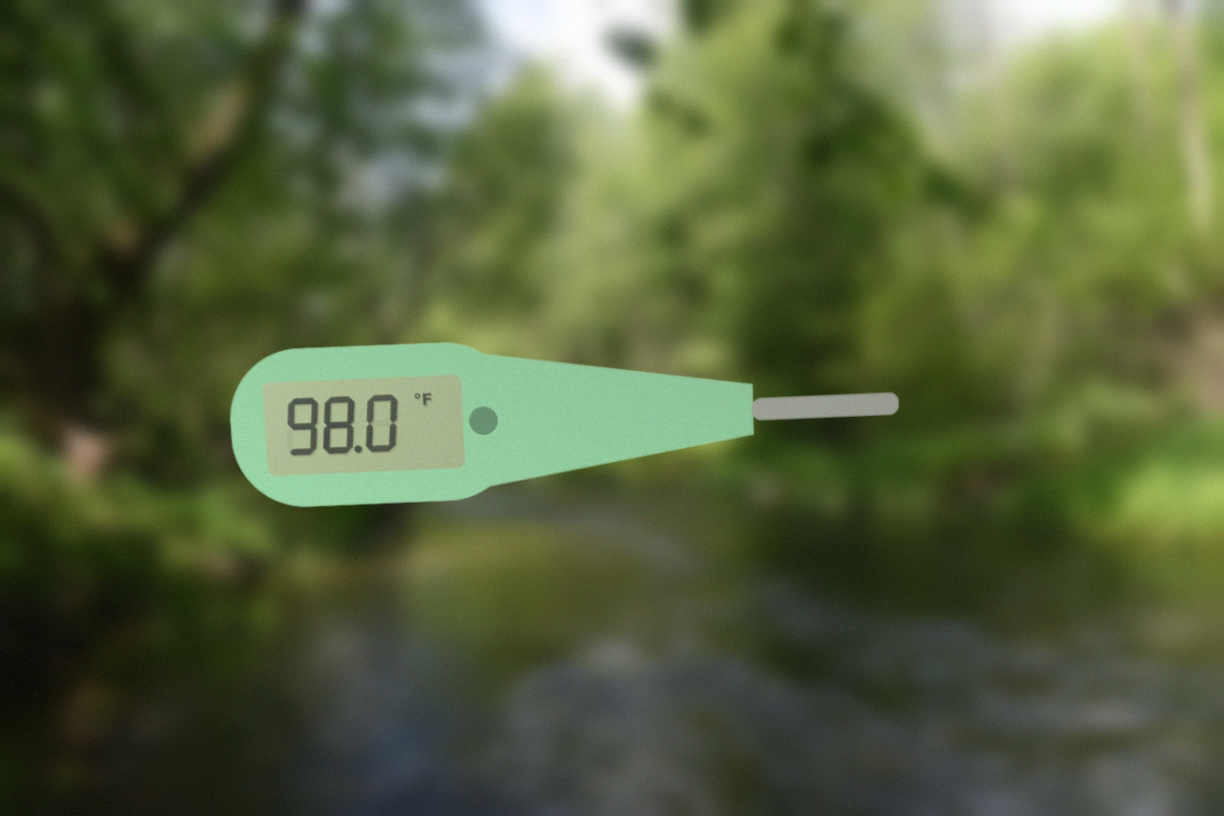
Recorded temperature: 98.0
